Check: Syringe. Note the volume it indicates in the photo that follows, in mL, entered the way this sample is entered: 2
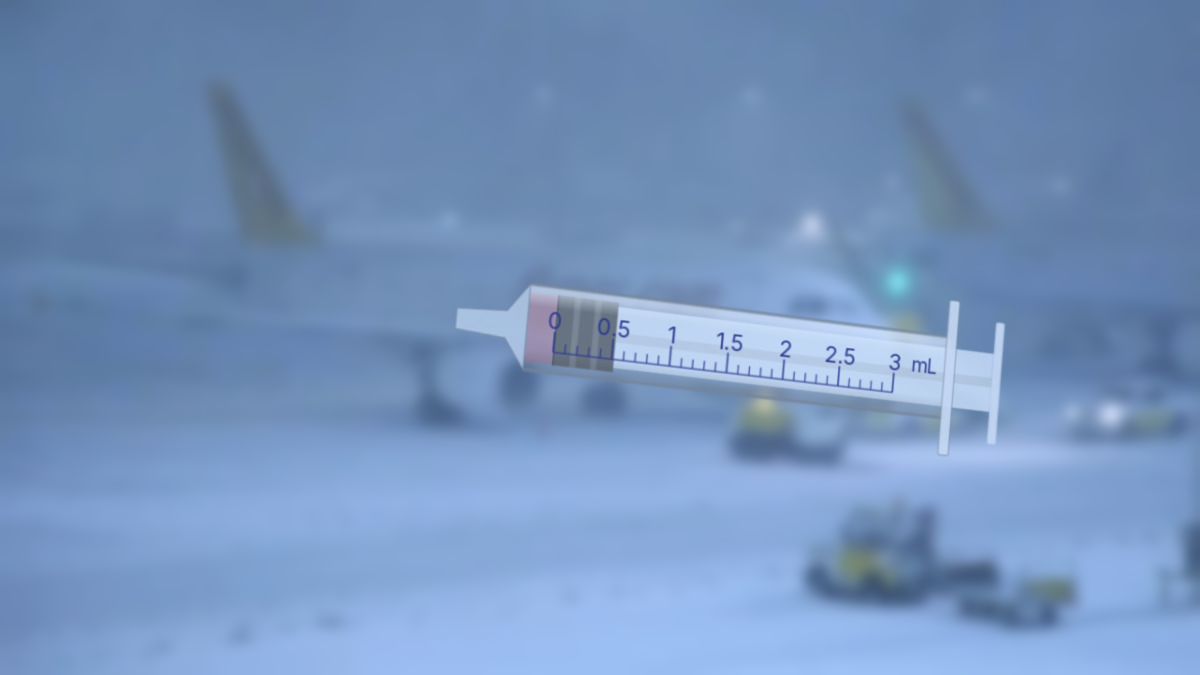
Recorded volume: 0
